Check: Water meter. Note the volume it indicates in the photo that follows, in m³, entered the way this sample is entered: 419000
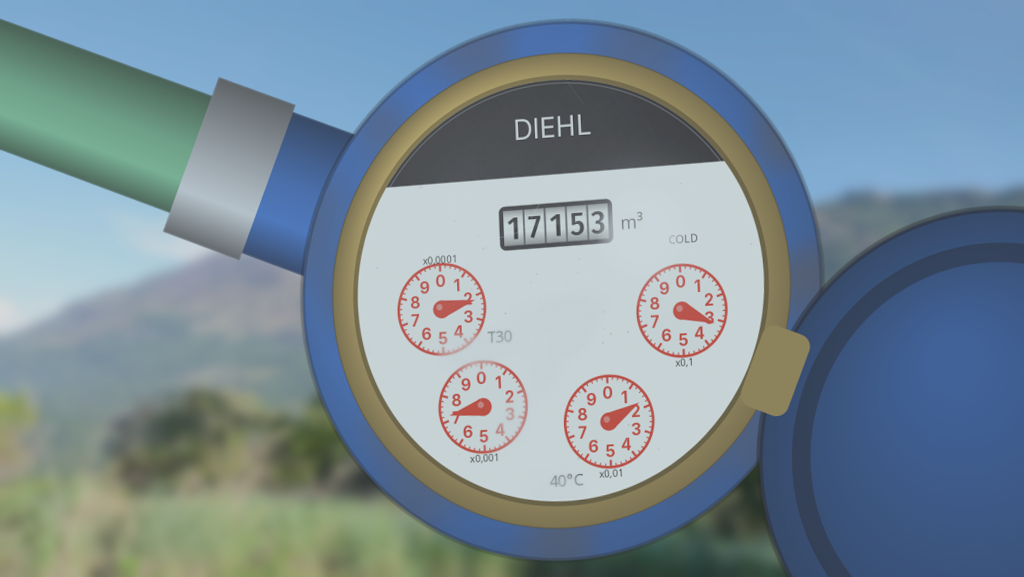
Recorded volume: 17153.3172
